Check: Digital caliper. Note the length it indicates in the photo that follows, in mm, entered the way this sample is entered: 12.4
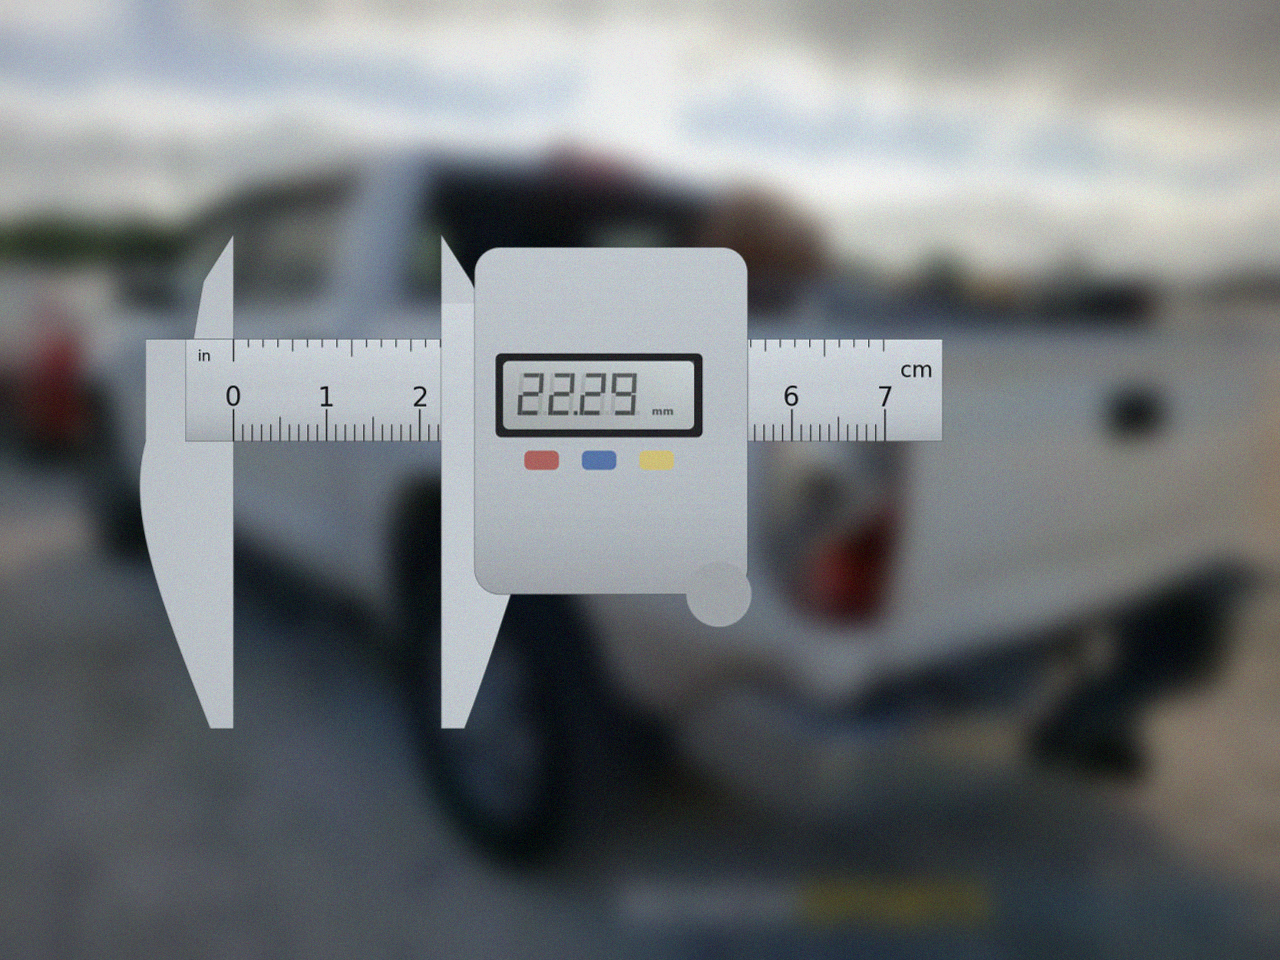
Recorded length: 22.29
